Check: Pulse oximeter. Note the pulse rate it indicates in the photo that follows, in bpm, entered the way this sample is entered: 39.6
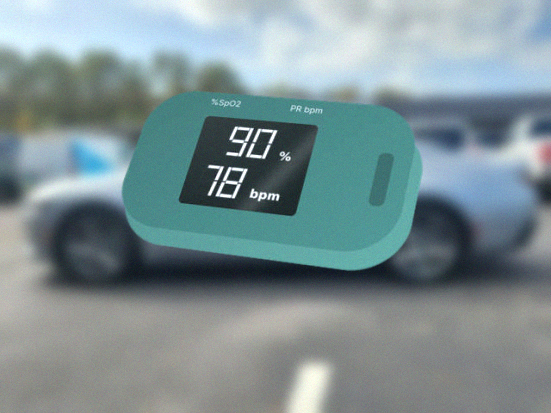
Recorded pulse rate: 78
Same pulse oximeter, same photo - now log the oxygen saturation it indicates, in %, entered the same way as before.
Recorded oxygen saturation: 90
